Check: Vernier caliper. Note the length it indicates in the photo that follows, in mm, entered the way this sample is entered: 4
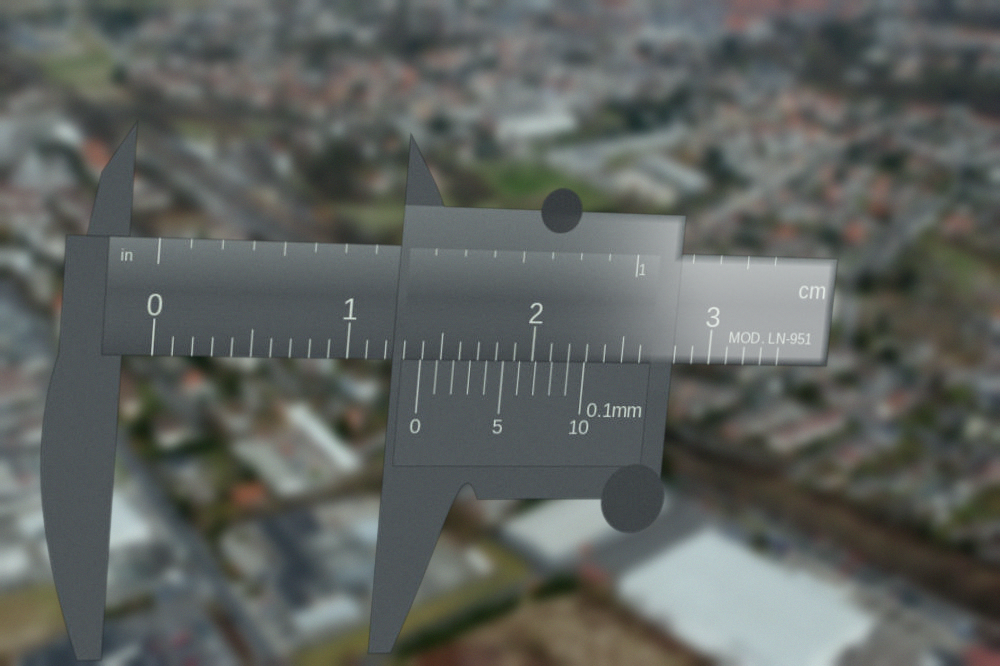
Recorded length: 13.9
